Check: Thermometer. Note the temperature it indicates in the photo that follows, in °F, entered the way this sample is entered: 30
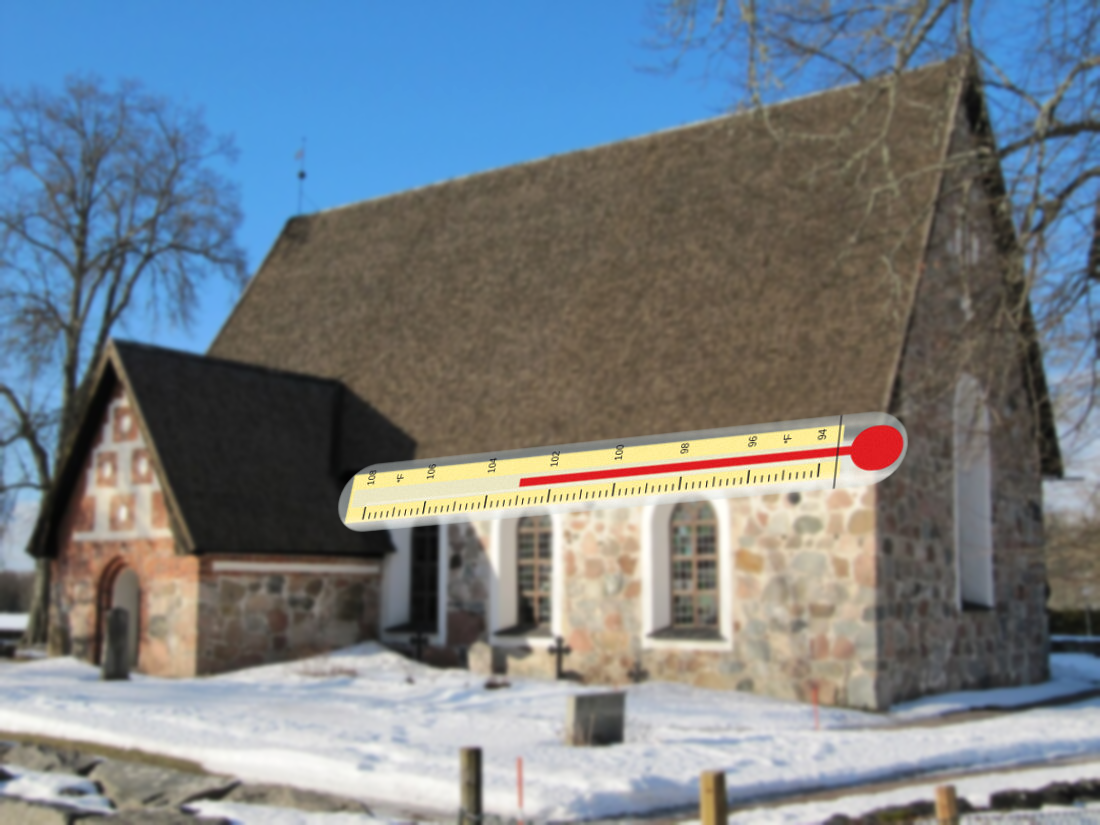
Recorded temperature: 103
